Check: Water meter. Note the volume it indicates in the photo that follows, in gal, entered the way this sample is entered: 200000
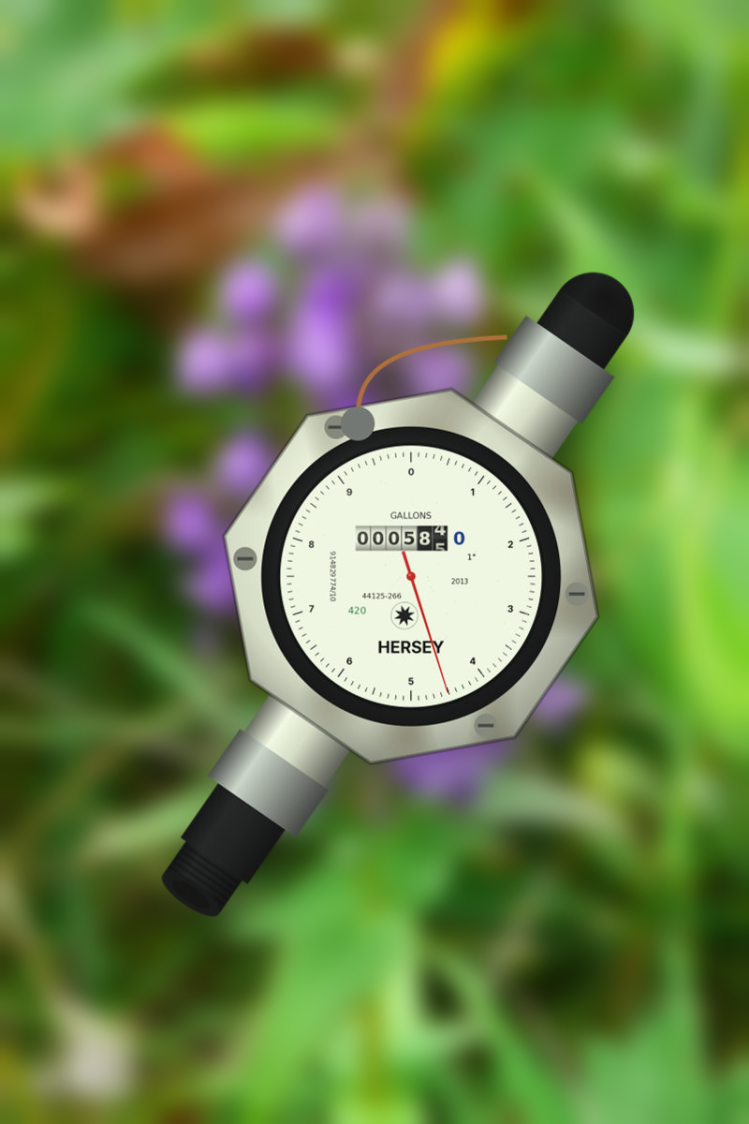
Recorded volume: 5844.5
